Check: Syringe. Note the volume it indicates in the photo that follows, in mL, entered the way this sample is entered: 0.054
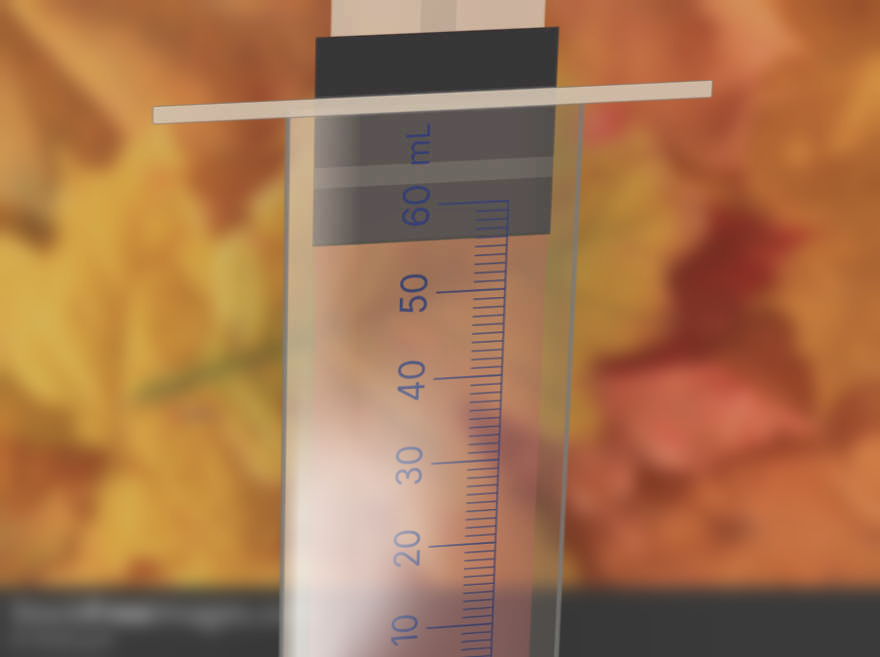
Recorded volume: 56
